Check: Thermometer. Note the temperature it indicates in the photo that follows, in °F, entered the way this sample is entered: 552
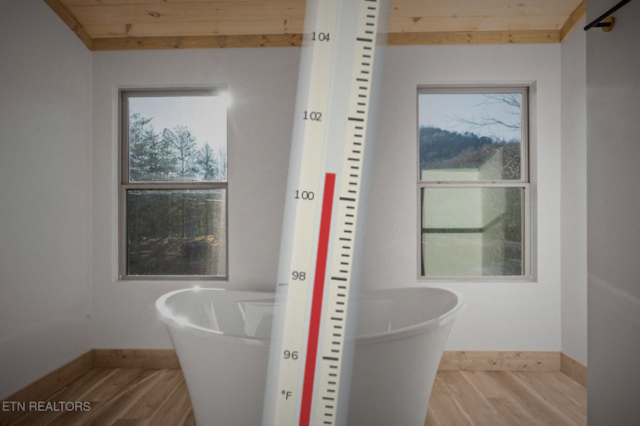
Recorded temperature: 100.6
